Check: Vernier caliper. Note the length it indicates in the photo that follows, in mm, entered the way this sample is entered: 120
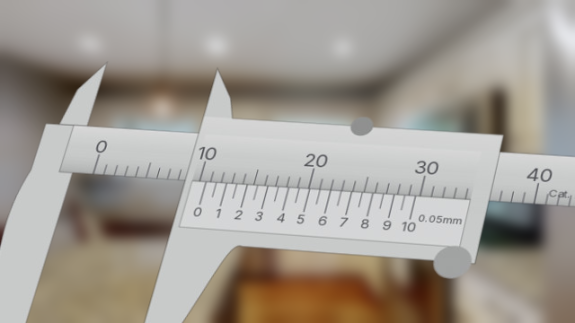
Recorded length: 10.6
